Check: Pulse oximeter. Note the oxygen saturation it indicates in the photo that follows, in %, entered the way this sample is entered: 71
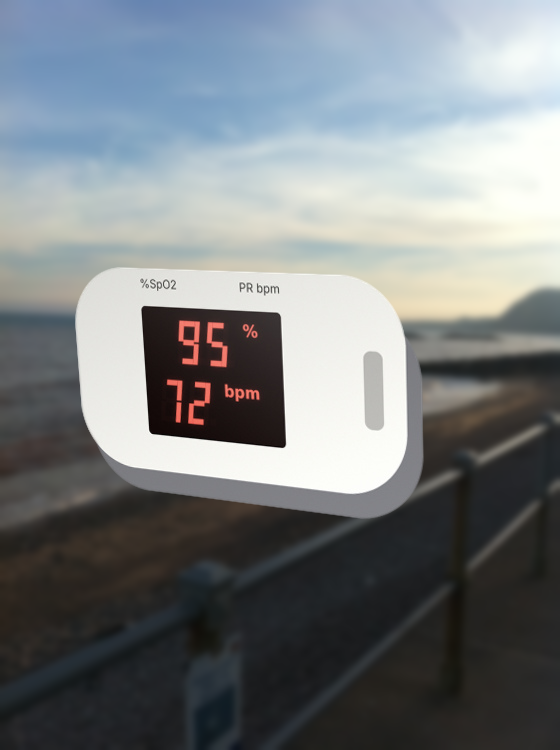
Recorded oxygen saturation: 95
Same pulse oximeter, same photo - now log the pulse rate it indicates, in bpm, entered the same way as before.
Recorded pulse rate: 72
